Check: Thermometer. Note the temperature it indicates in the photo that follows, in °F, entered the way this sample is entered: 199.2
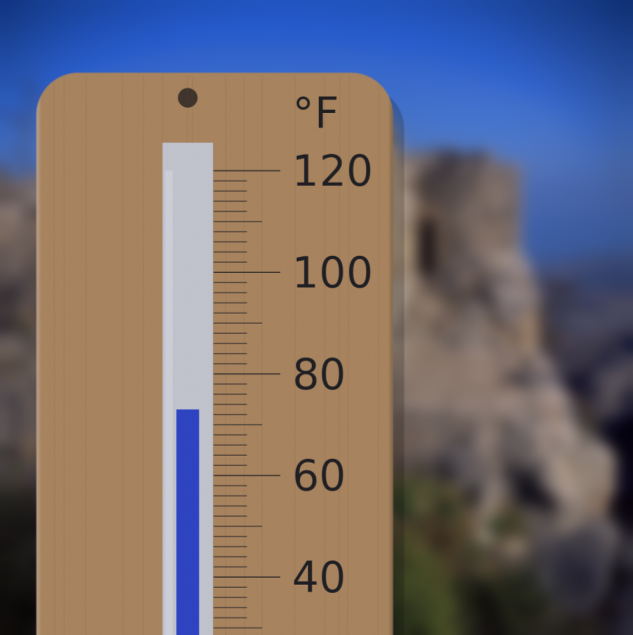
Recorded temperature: 73
